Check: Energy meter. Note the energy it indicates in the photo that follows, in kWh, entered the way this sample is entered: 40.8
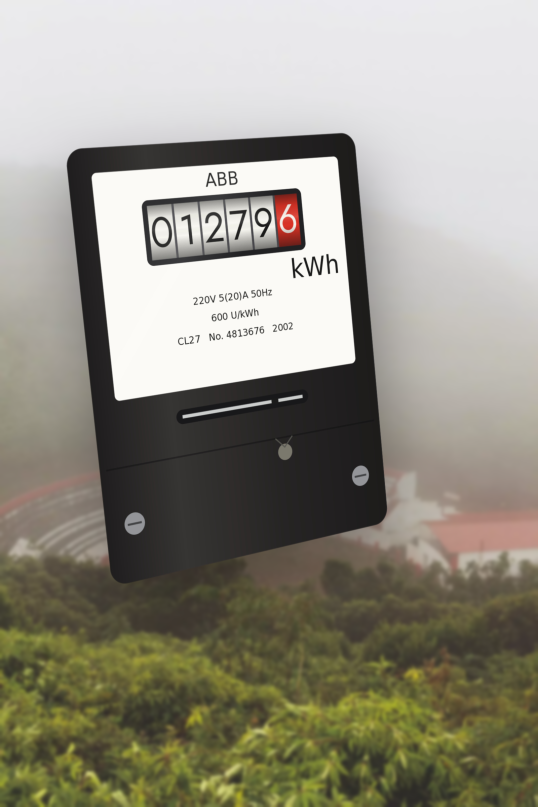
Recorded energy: 1279.6
